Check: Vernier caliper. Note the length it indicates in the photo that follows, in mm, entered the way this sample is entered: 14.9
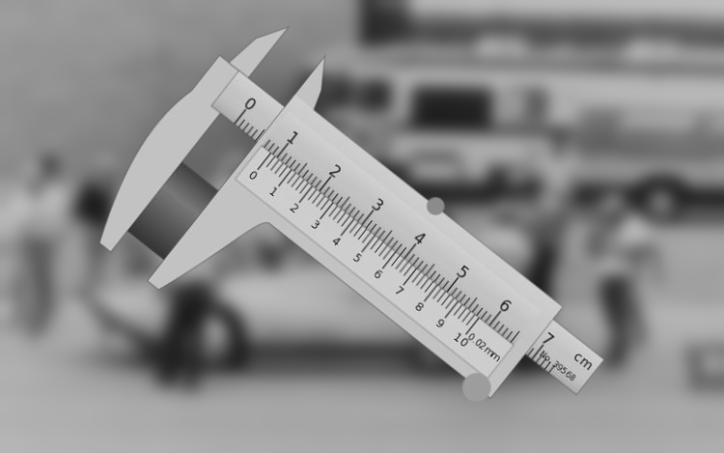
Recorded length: 8.6
